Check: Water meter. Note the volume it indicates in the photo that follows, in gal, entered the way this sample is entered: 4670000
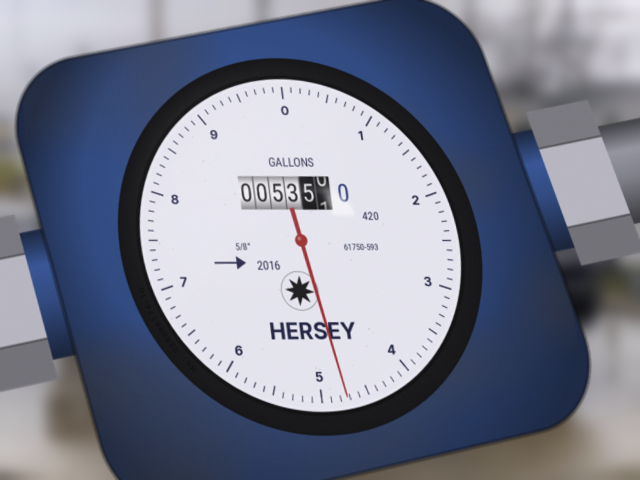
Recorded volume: 53504.7
